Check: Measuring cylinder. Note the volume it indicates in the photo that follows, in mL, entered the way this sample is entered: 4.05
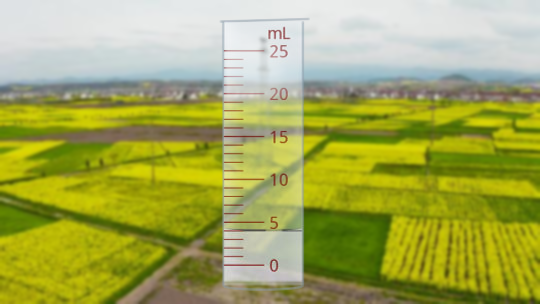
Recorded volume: 4
